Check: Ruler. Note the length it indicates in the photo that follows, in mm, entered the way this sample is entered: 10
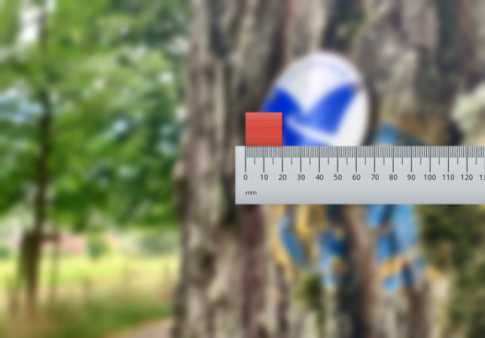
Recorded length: 20
